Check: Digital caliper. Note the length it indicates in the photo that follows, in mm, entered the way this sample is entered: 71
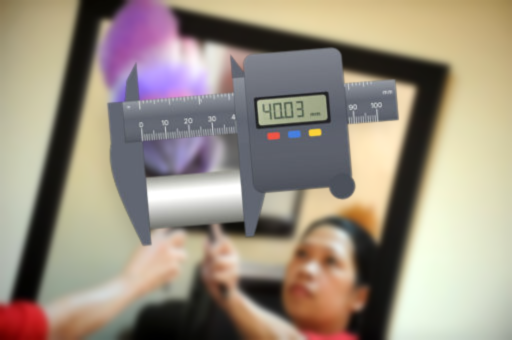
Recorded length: 40.03
